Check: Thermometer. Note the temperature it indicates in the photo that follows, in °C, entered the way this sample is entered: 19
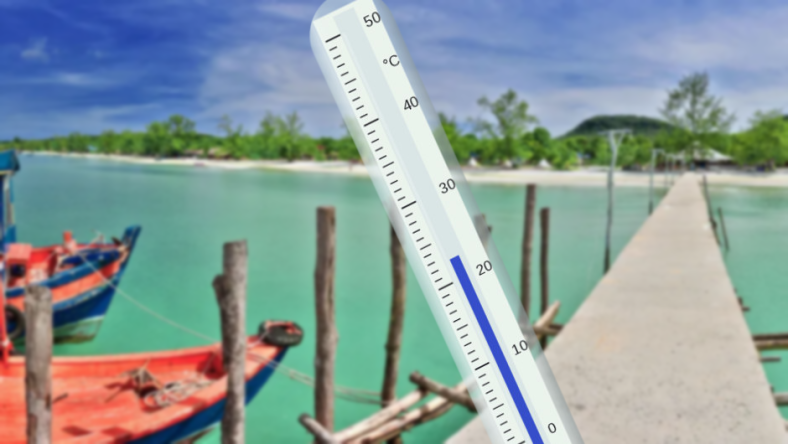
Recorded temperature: 22.5
